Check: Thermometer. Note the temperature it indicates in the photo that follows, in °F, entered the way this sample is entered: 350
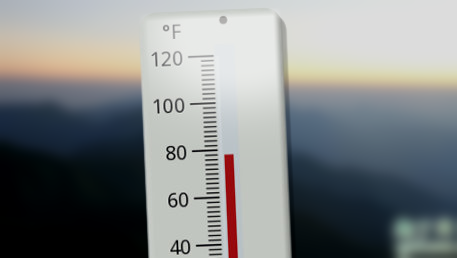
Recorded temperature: 78
